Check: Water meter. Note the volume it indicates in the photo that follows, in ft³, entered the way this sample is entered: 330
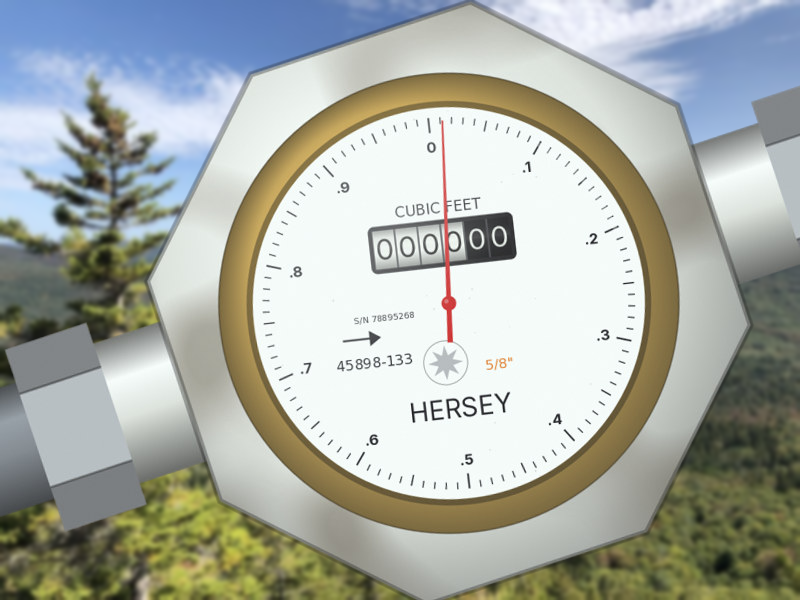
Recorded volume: 0.01
